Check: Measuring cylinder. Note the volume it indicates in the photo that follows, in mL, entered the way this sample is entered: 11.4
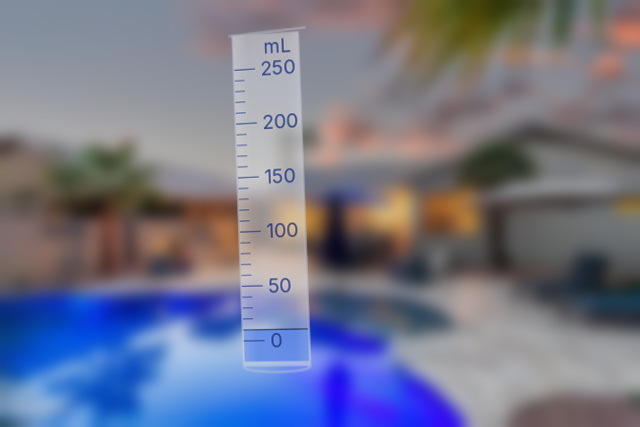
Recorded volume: 10
